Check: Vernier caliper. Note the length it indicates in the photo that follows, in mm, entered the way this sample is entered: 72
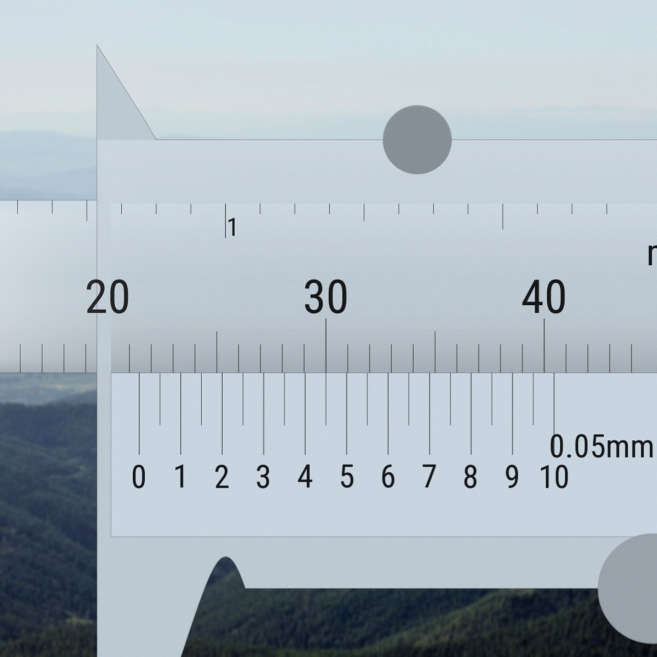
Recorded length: 21.45
